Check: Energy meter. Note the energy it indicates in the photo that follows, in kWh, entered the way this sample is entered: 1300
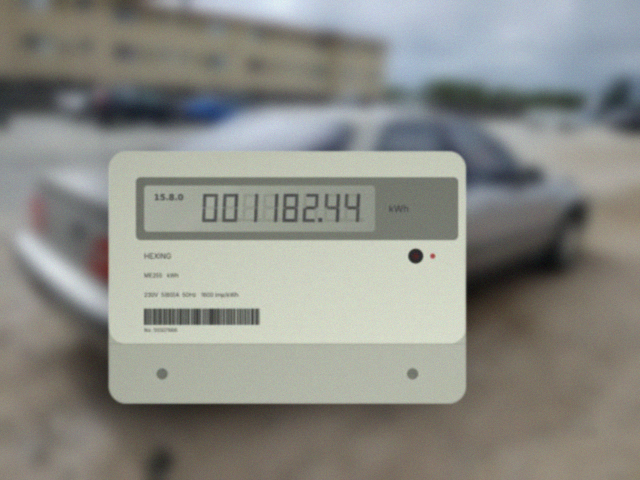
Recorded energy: 1182.44
